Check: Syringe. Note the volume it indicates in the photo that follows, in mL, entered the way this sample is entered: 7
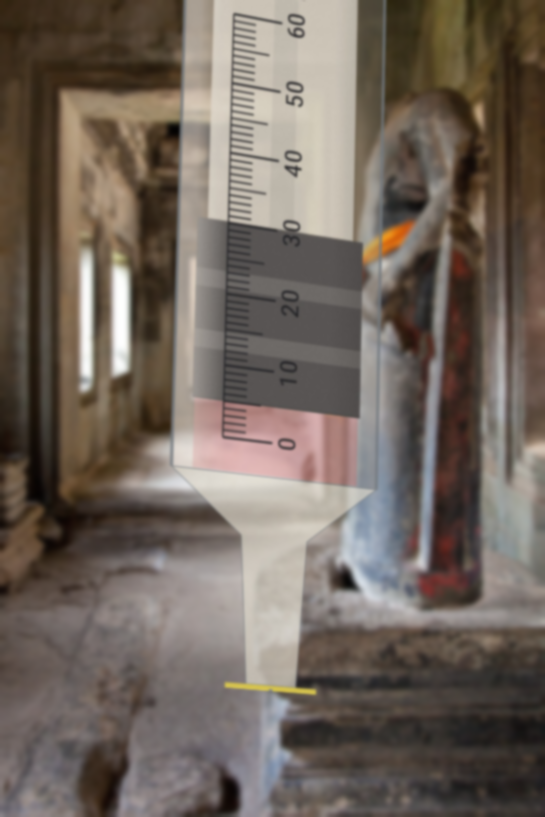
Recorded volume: 5
